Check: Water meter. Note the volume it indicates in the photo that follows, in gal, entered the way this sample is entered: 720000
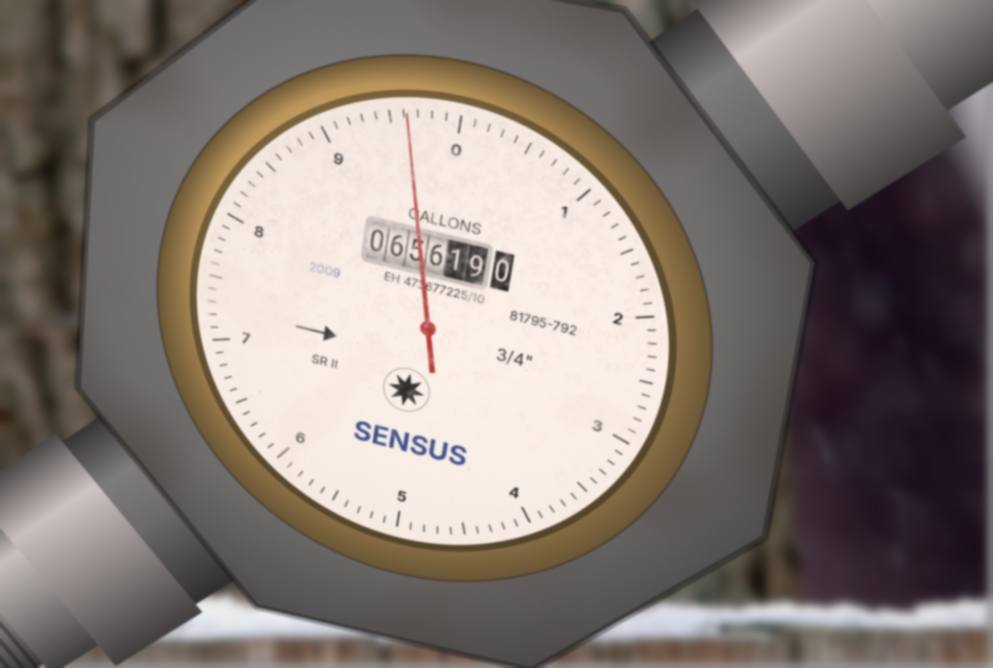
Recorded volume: 656189.6
